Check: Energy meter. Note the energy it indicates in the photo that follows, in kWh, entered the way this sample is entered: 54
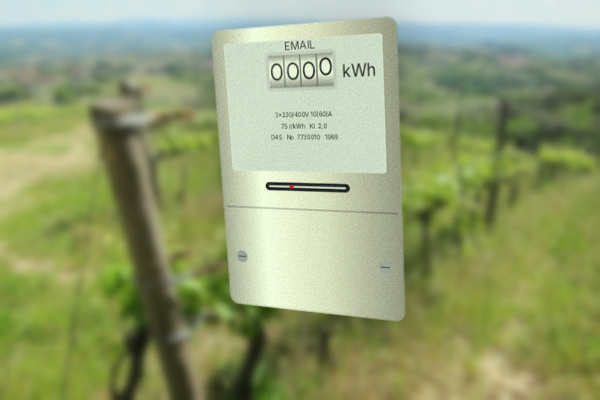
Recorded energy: 0
